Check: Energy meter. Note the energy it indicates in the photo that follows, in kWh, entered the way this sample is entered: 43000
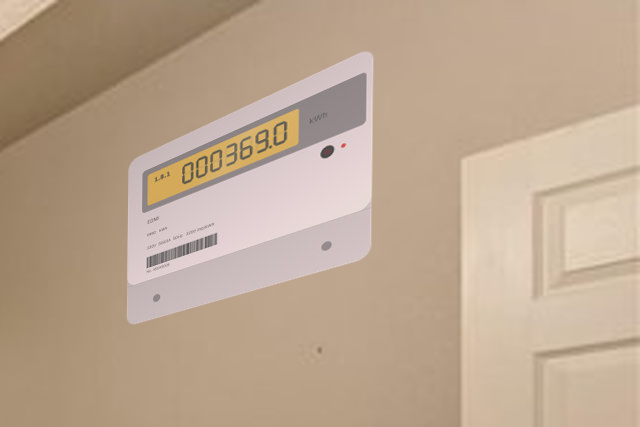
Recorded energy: 369.0
